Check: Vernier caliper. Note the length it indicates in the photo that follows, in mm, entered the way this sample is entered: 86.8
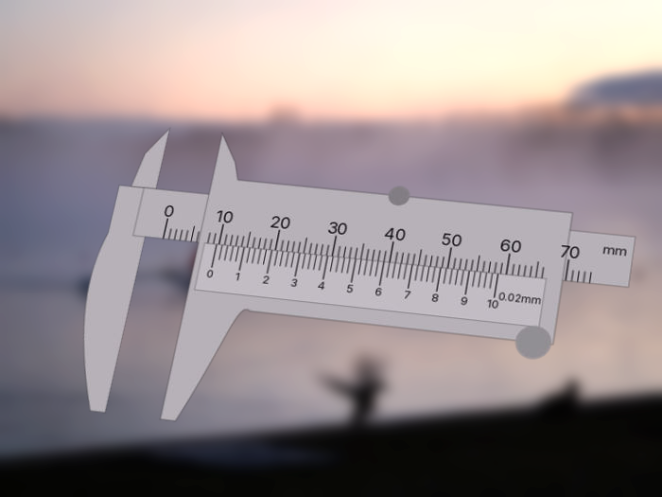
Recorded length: 9.6
